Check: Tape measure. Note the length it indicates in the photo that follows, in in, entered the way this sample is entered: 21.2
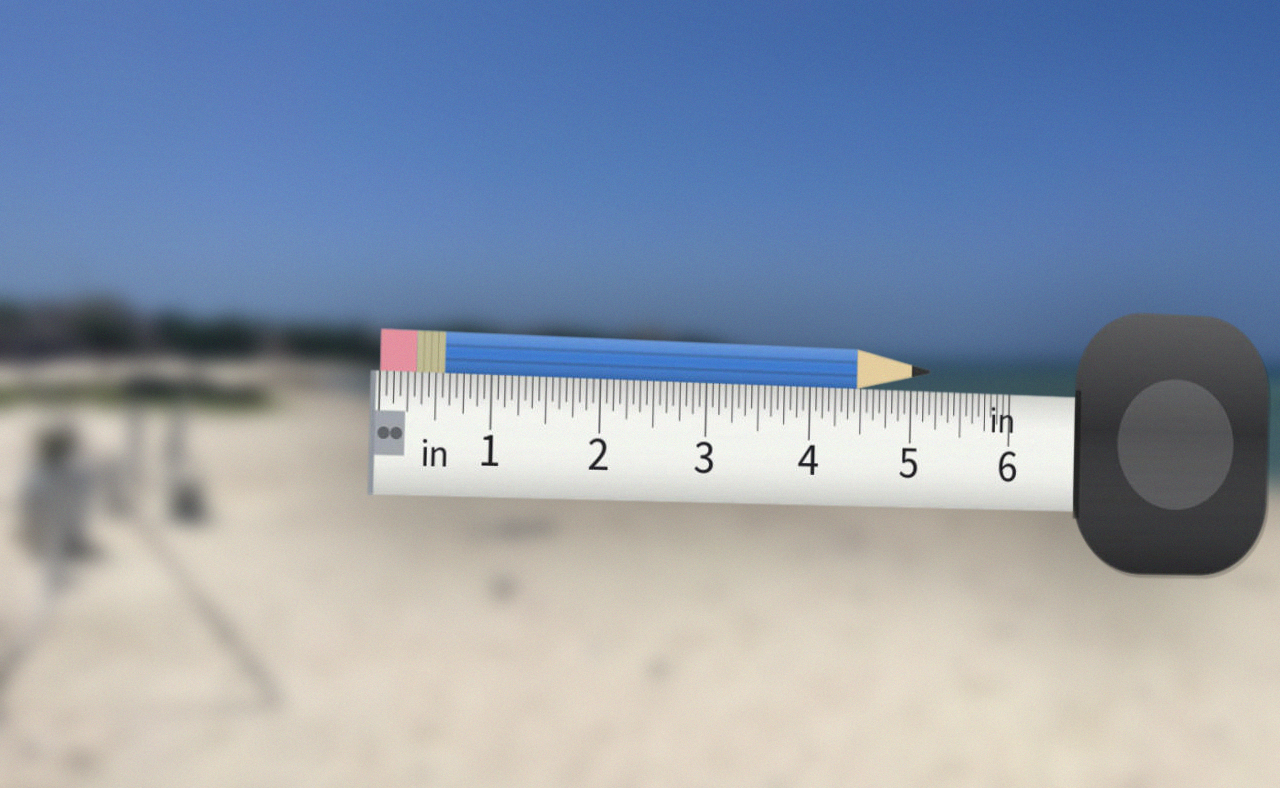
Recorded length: 5.1875
